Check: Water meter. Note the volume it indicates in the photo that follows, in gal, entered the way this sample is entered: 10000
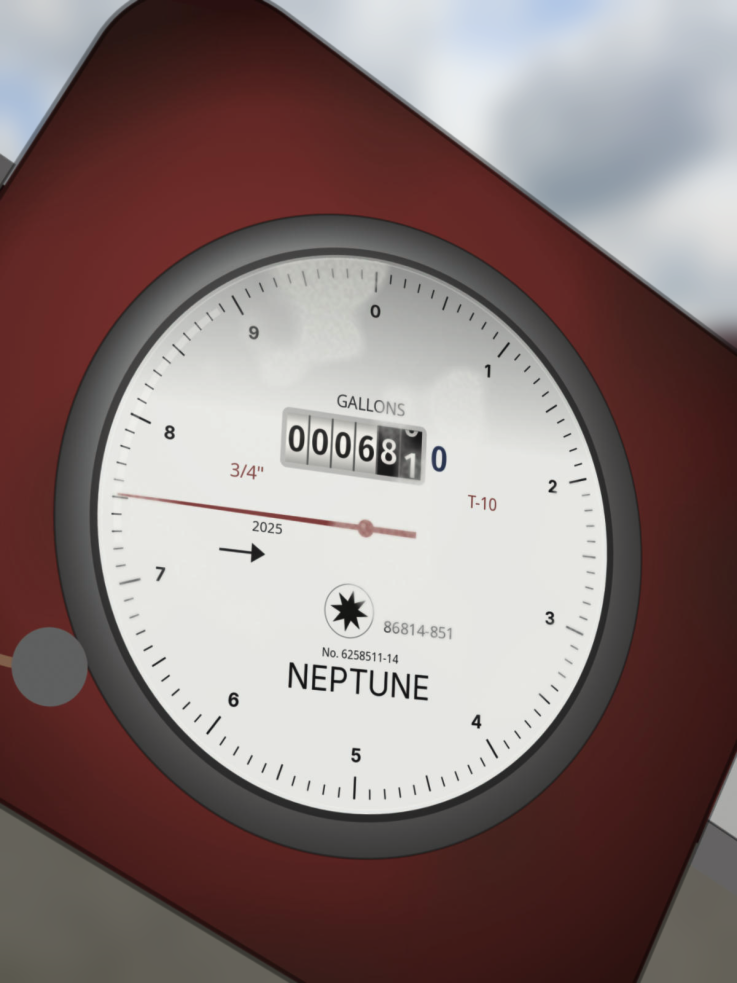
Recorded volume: 6807.5
